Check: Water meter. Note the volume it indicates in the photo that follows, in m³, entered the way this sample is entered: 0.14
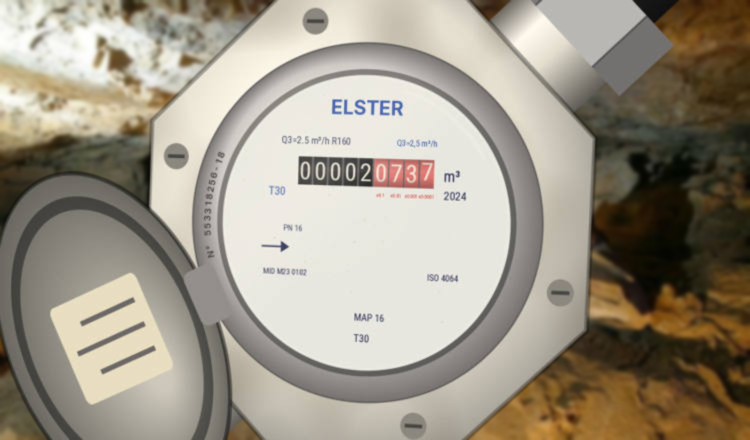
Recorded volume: 2.0737
